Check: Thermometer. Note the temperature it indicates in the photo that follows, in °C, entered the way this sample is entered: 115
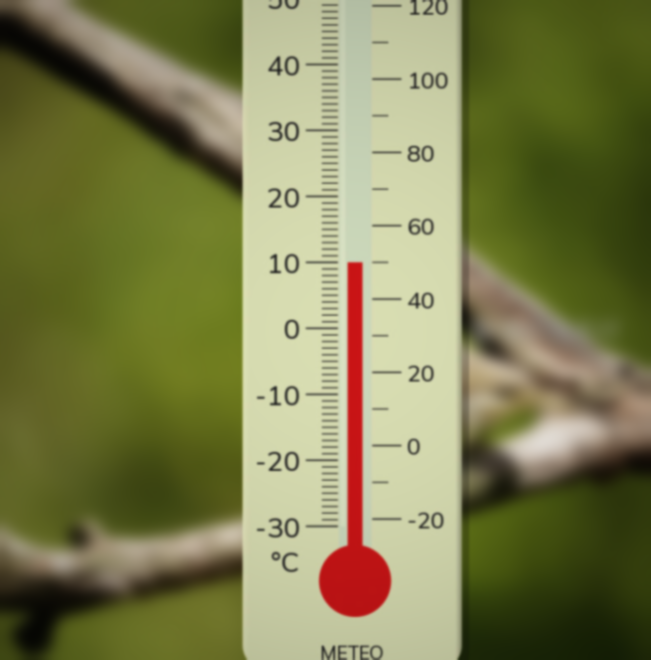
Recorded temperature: 10
